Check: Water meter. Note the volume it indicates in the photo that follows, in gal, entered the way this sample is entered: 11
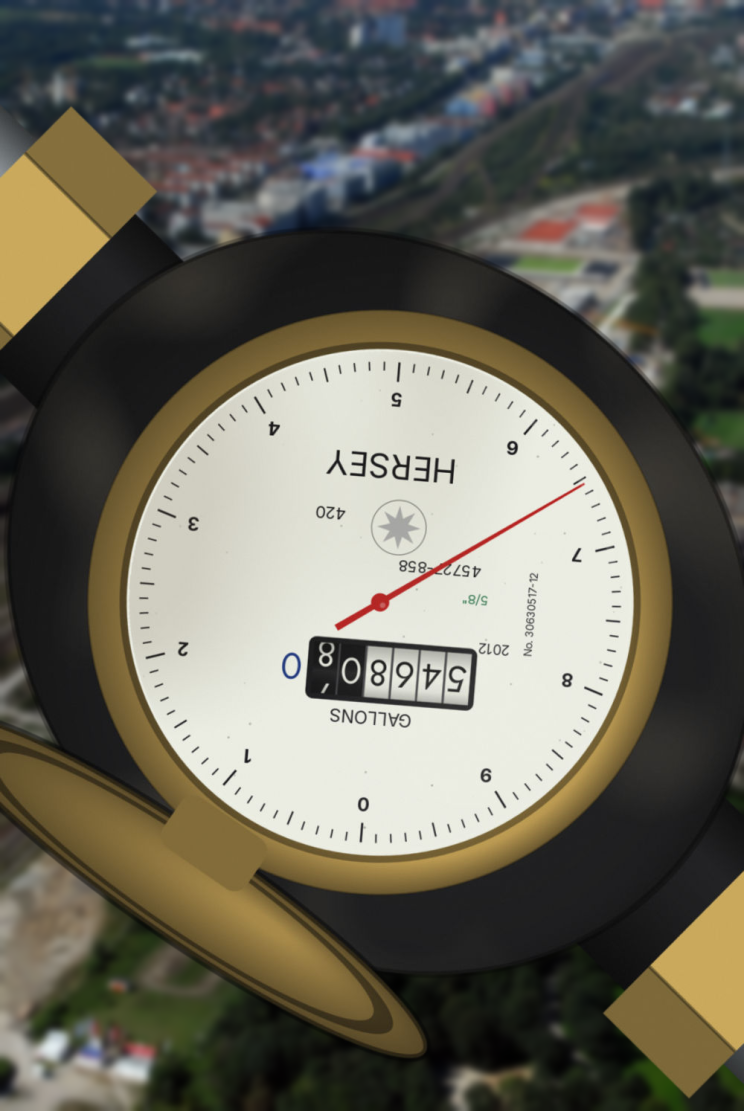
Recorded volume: 5468076.5
